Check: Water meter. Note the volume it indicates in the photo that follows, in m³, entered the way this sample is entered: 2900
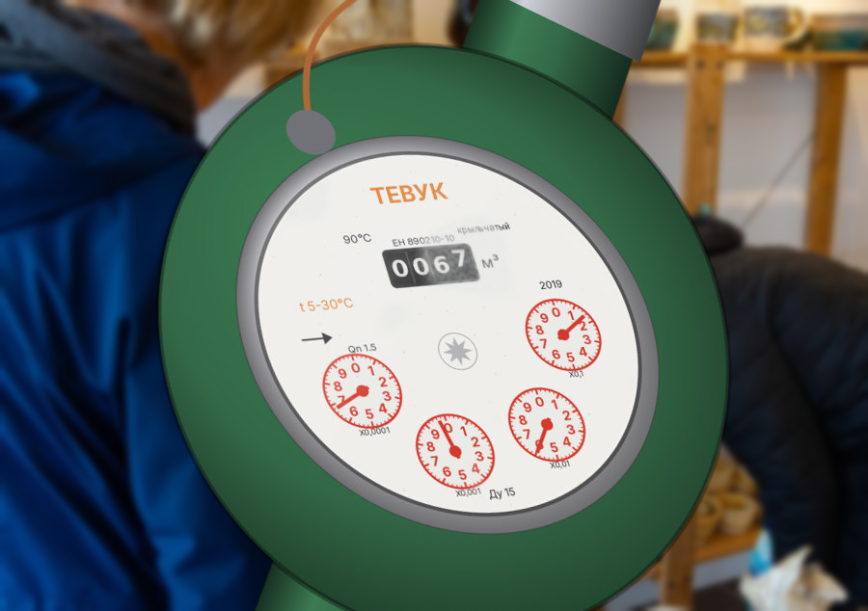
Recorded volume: 67.1596
